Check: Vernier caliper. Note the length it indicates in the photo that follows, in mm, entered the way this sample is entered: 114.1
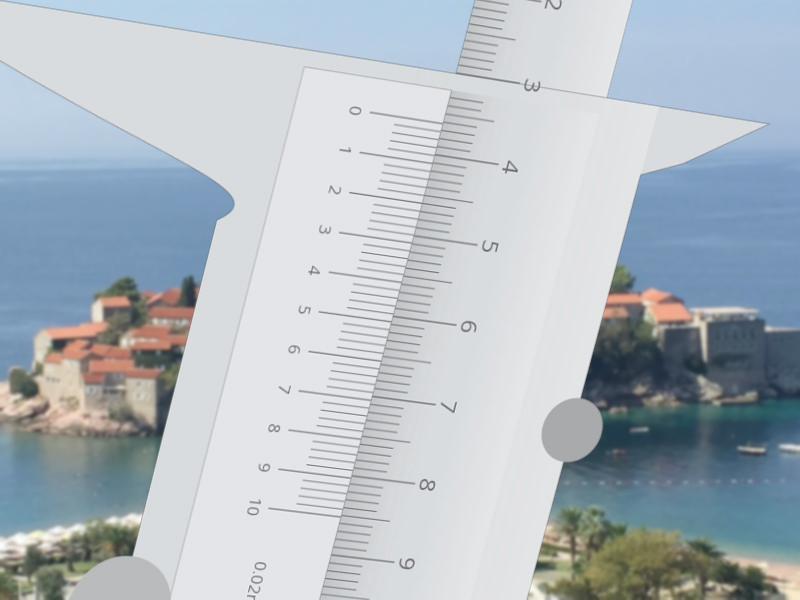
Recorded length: 36.2
